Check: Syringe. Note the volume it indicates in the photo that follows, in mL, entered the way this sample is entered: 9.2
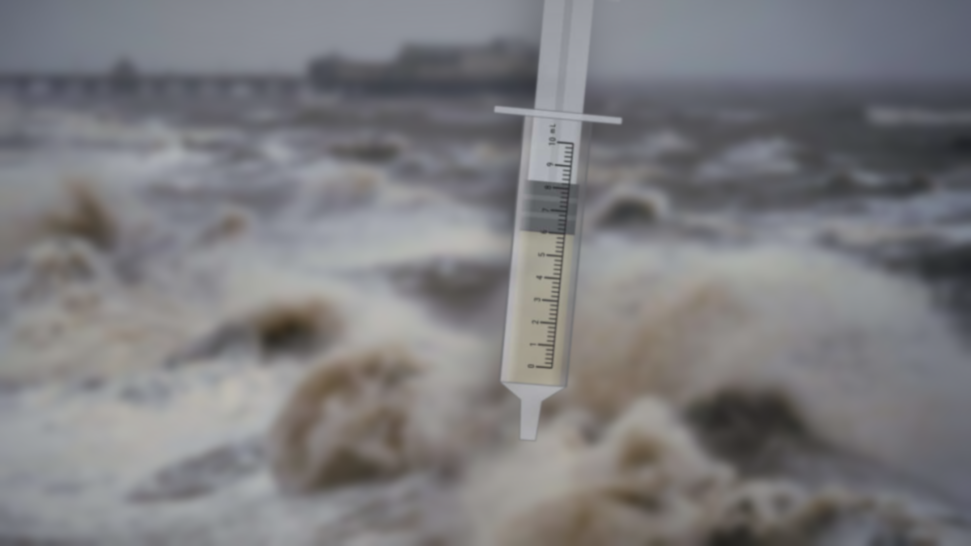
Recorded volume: 6
